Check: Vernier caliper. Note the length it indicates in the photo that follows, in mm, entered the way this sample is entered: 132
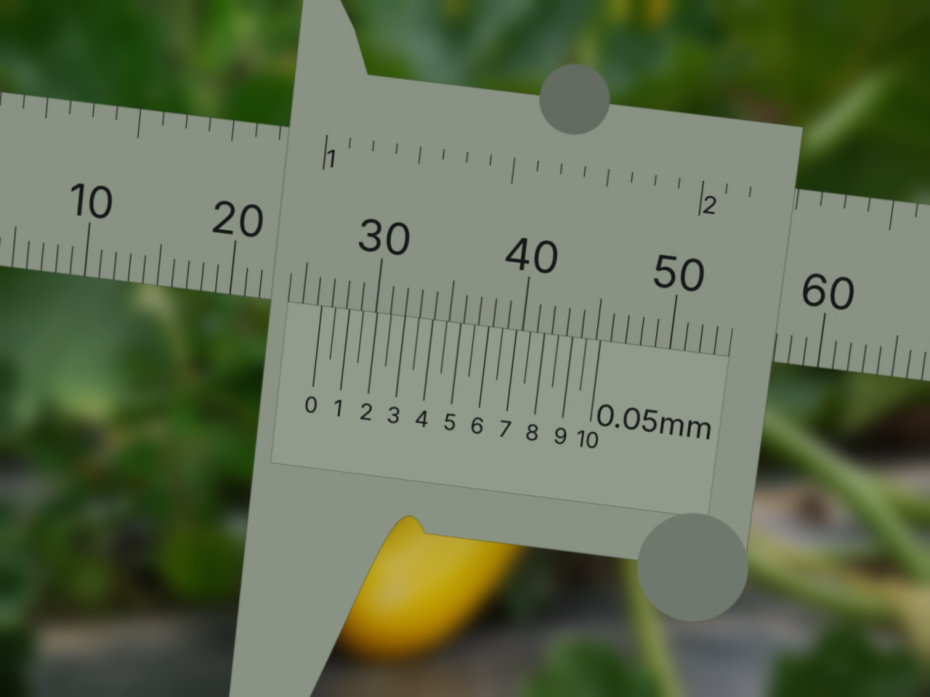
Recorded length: 26.3
